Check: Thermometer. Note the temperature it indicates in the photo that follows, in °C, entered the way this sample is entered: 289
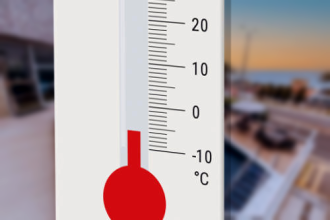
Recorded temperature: -6
